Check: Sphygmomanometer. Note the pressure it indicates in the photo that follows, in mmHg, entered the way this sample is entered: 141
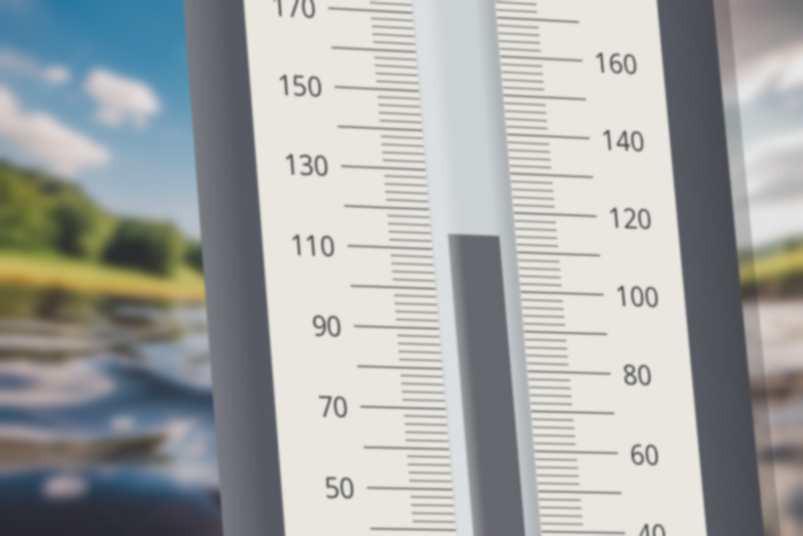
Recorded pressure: 114
